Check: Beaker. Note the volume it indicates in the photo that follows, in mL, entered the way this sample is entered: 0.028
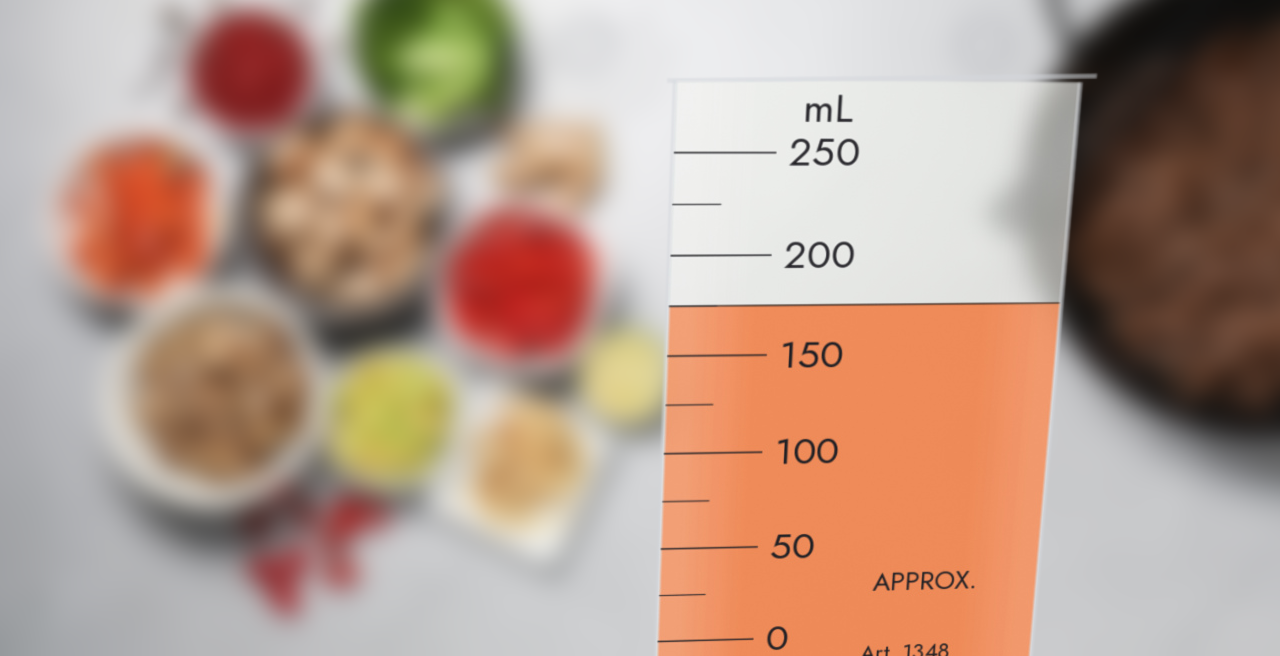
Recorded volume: 175
